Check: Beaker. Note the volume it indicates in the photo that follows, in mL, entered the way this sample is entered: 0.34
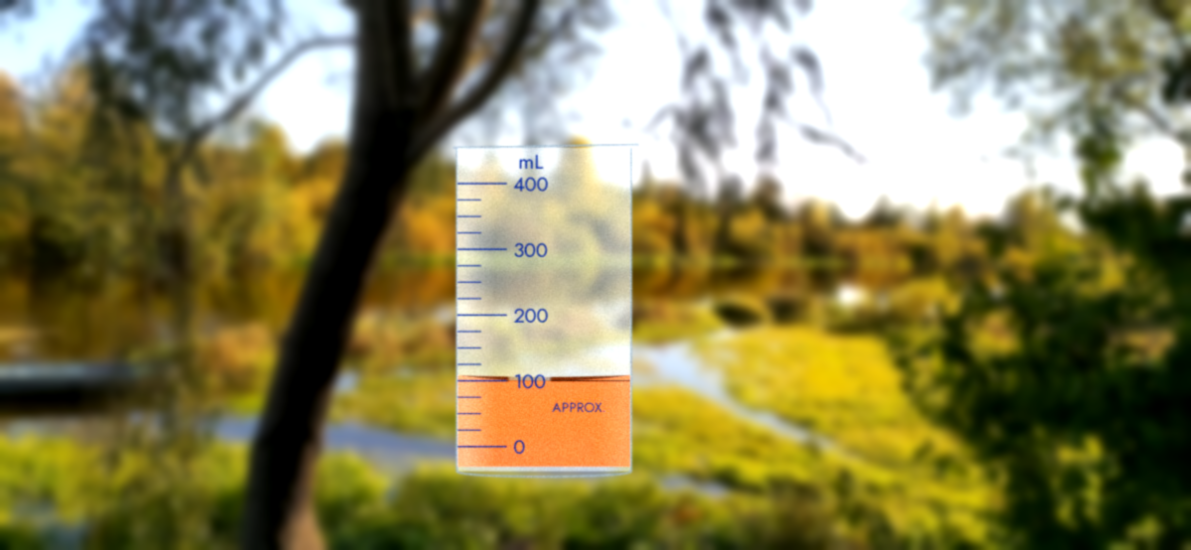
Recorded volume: 100
